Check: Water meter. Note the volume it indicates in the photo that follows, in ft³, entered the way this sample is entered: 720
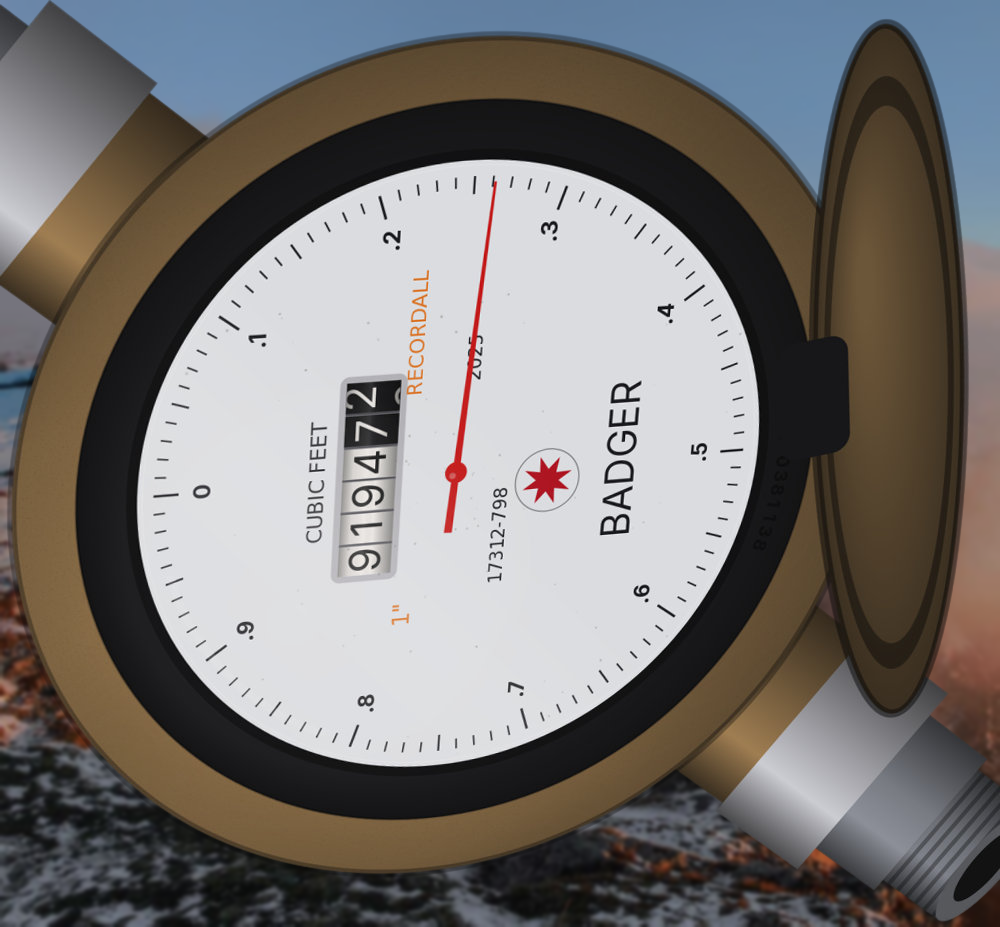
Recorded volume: 919472.26
